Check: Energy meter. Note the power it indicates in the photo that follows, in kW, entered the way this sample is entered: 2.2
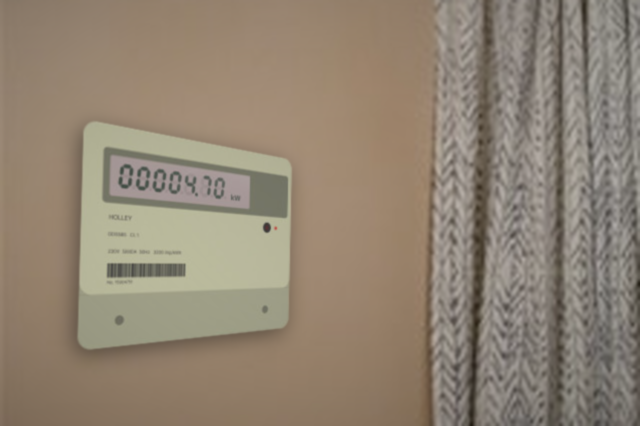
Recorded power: 4.70
